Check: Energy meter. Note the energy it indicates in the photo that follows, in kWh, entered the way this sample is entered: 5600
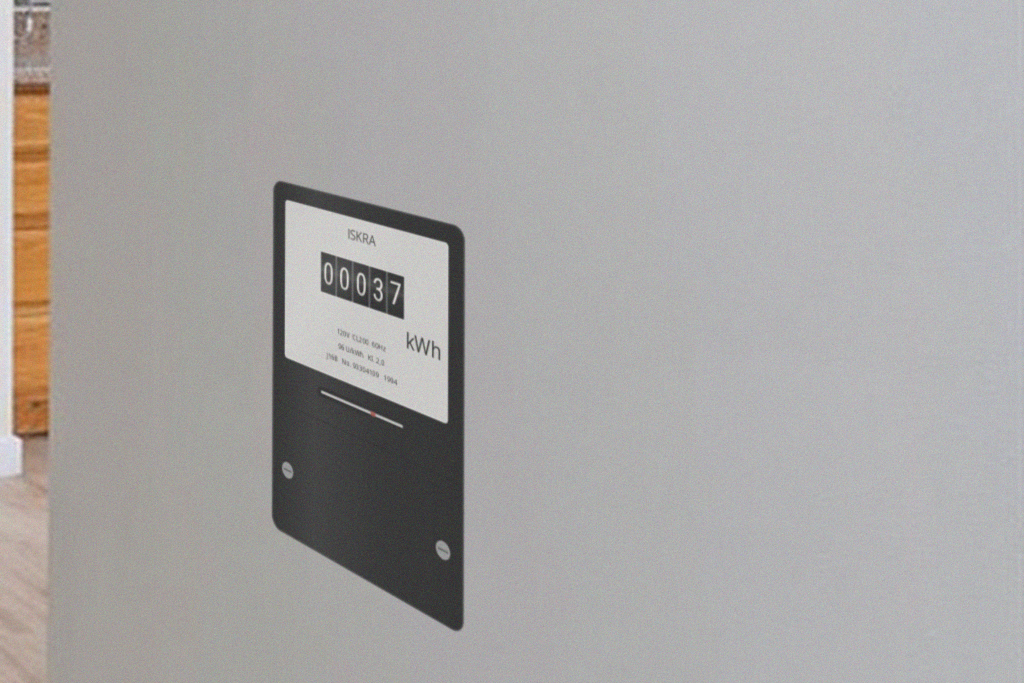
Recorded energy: 37
